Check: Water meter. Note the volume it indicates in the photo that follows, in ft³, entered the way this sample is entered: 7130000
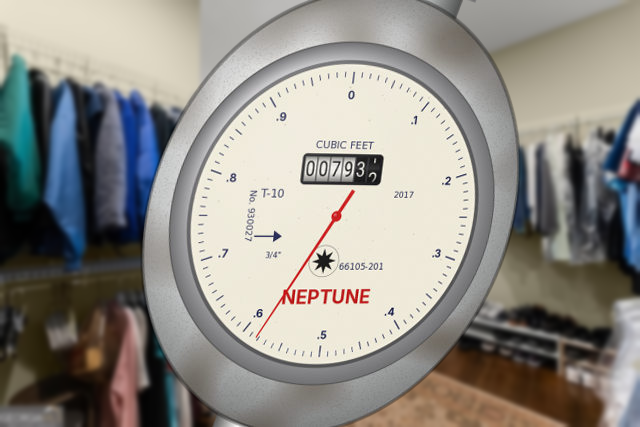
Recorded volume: 7931.58
